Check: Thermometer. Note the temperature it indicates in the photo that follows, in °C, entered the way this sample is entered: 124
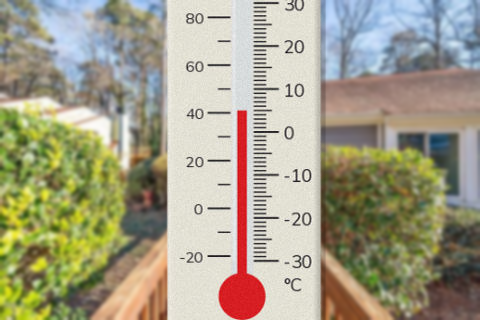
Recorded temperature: 5
